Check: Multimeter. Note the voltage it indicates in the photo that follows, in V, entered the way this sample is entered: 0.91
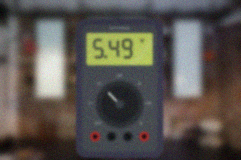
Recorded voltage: 5.49
